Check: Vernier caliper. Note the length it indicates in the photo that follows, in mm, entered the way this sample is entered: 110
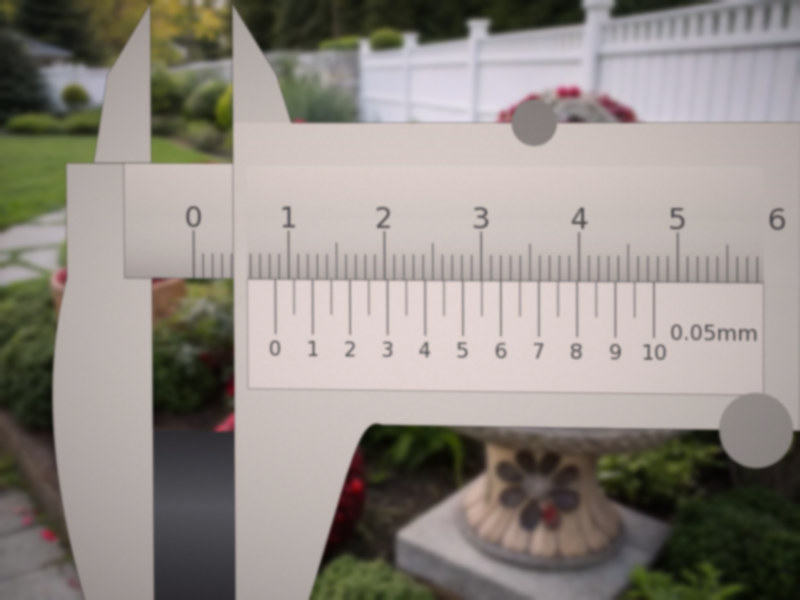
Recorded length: 8.6
